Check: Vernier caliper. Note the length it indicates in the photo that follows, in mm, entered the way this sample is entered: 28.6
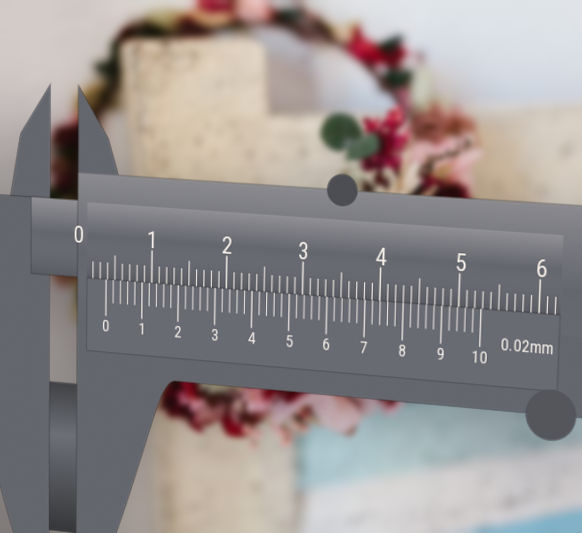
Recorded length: 3.8
